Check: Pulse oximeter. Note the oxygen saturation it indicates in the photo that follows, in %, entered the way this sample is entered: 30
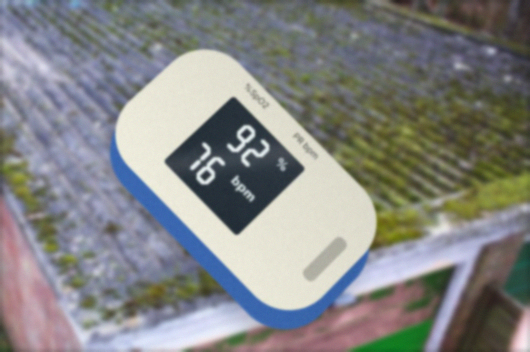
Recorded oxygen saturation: 92
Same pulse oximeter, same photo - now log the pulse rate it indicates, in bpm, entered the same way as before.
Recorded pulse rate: 76
